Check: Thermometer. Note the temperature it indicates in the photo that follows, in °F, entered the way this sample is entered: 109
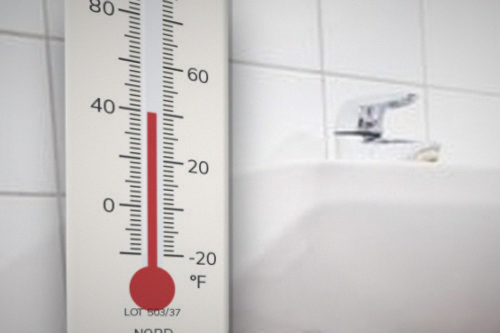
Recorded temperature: 40
